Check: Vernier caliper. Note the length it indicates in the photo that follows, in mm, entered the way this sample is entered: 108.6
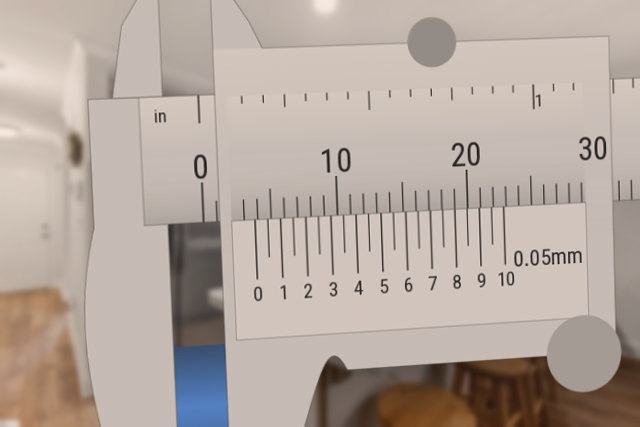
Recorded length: 3.8
